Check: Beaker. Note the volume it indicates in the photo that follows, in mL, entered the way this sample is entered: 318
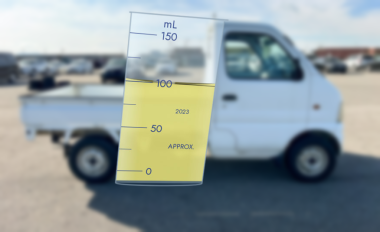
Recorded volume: 100
